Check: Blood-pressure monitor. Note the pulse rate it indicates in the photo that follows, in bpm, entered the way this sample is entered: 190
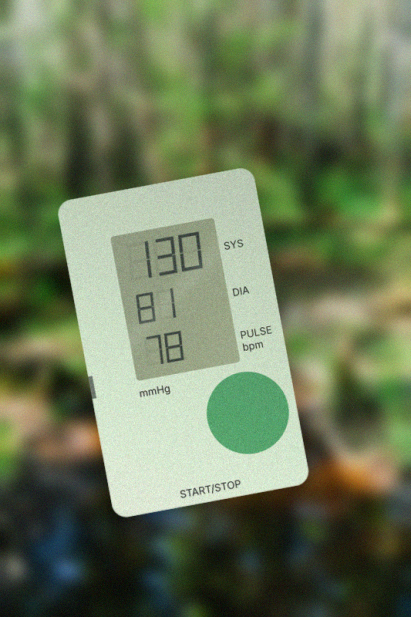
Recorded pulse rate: 78
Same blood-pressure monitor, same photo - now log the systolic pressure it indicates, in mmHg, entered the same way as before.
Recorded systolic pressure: 130
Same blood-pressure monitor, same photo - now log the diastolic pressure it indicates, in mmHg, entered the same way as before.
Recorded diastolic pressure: 81
